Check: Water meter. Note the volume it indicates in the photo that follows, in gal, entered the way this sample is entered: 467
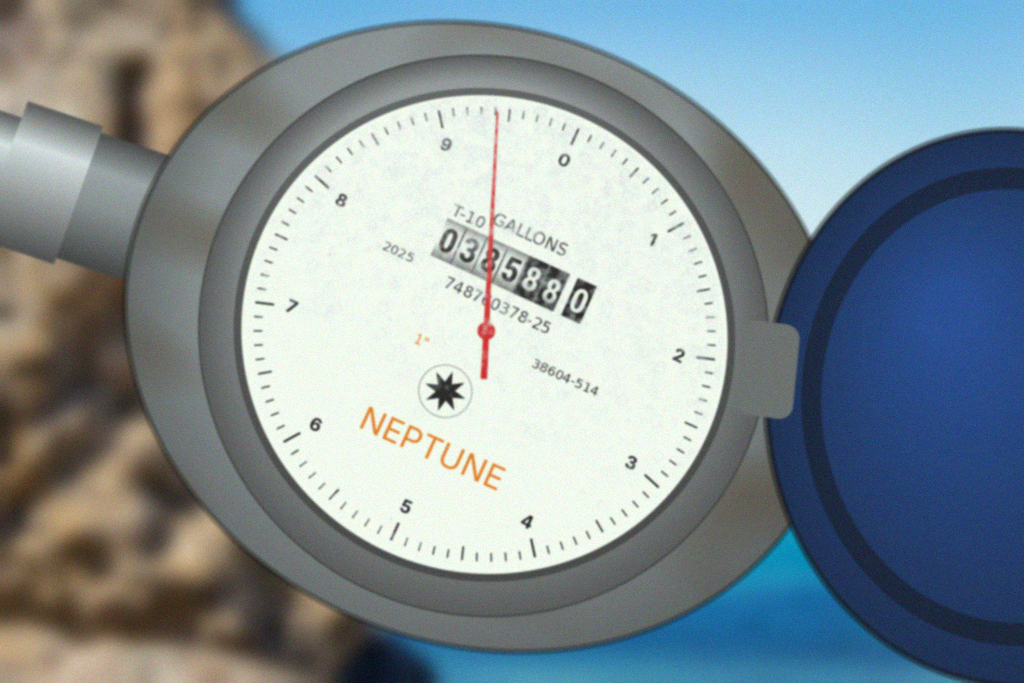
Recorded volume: 385879.4
